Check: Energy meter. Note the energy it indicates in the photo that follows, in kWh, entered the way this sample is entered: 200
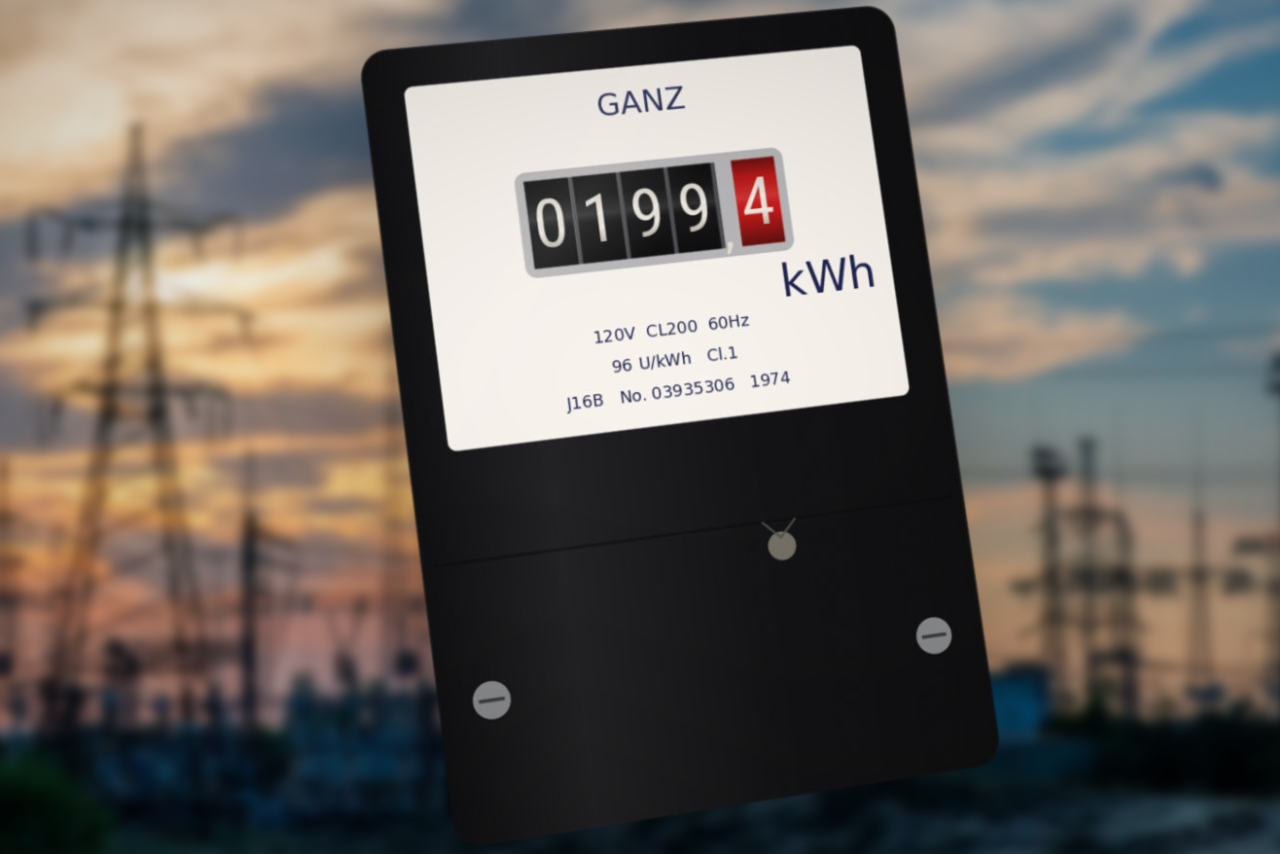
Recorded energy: 199.4
